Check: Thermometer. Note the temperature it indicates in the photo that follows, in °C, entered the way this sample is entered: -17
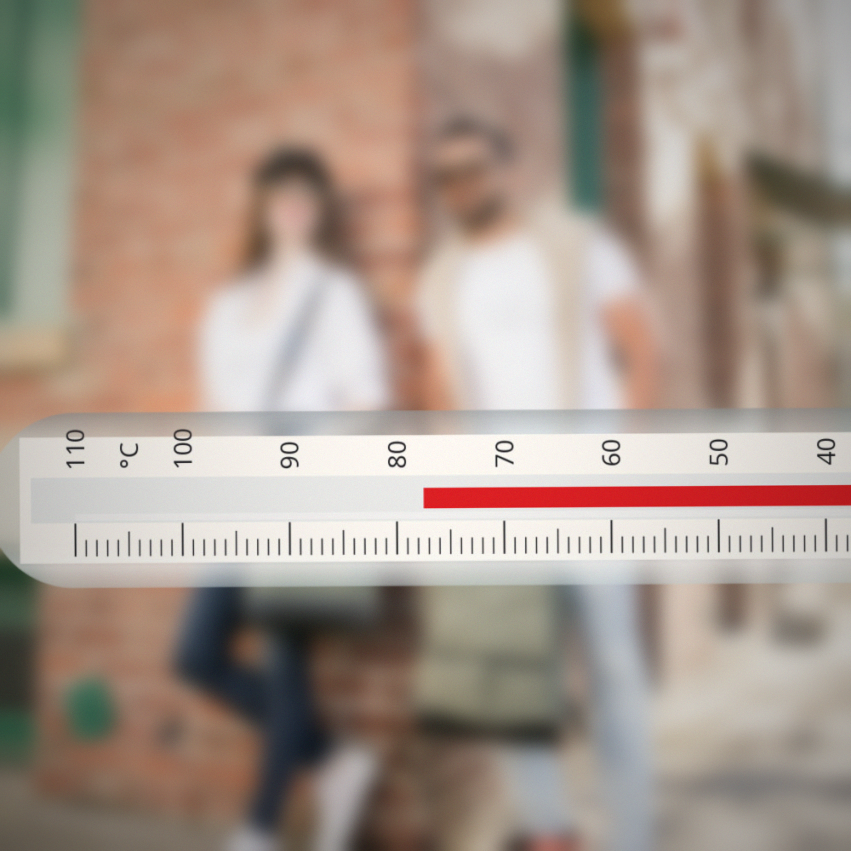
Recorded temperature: 77.5
